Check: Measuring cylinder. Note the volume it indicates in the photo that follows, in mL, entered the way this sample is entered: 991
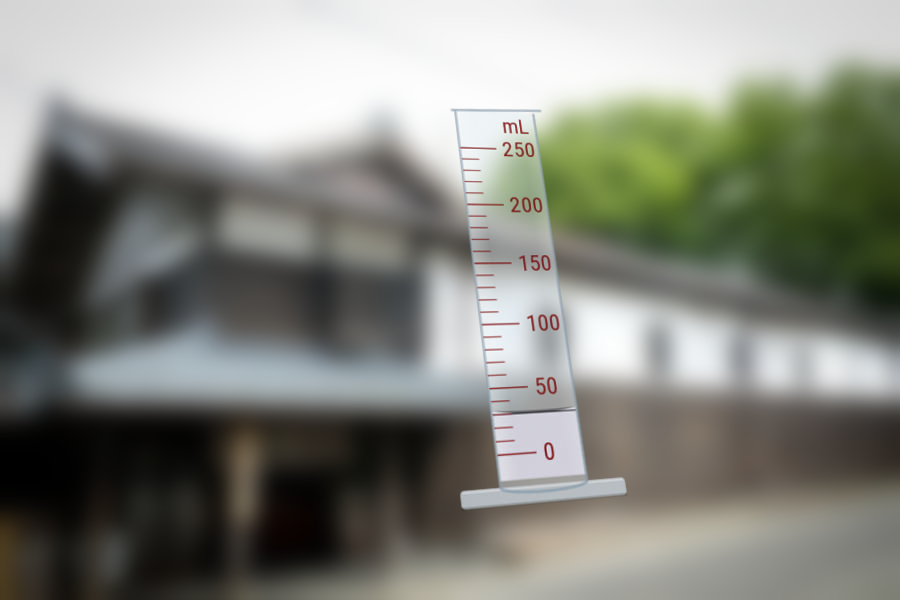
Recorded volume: 30
